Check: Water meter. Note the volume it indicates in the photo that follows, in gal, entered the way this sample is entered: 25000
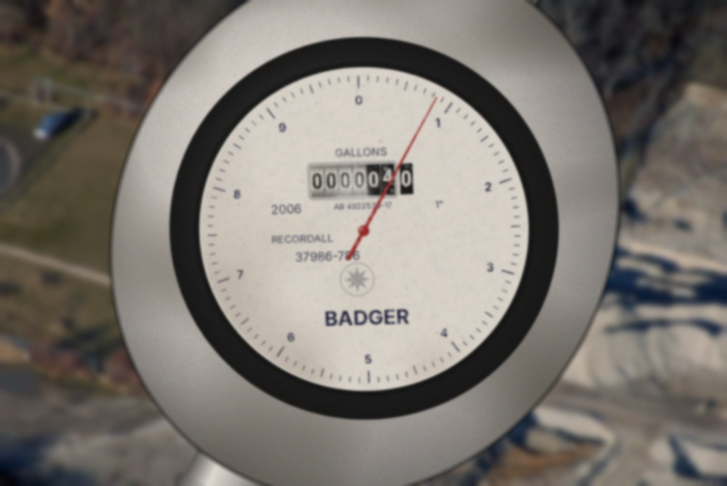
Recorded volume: 40.8
